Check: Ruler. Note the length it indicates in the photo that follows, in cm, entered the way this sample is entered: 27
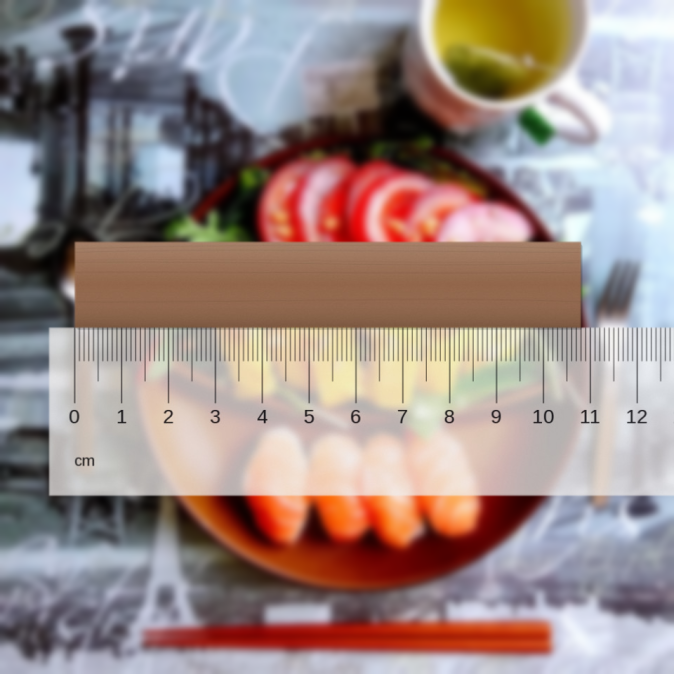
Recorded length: 10.8
